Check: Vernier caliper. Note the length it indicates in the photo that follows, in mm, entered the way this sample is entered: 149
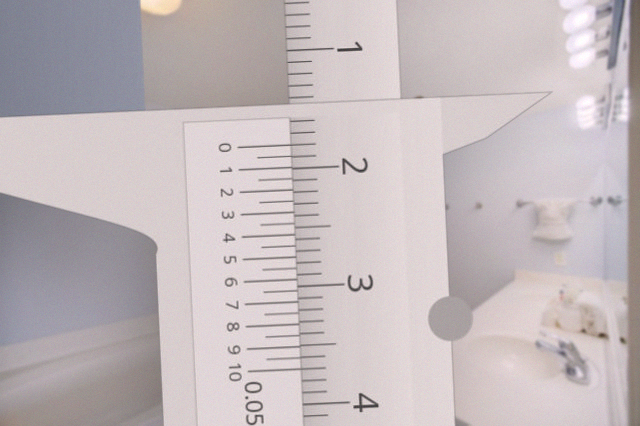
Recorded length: 18.0
